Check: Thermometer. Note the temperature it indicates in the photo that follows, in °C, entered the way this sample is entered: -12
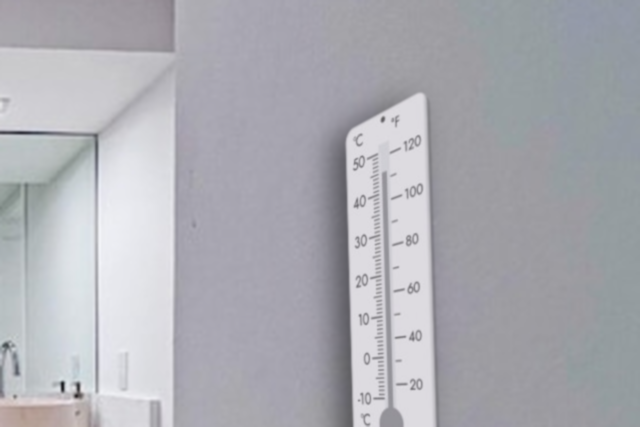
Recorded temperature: 45
